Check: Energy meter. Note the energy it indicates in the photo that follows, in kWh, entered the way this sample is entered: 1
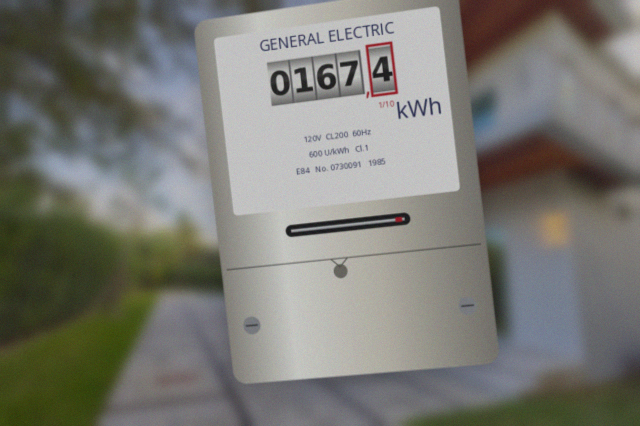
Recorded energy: 167.4
